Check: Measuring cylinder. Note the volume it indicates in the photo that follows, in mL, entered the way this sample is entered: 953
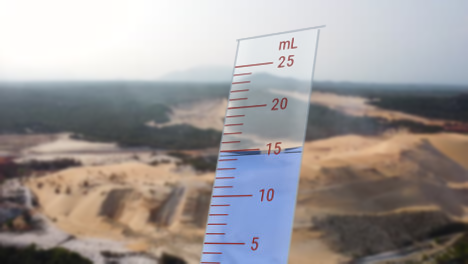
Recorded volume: 14.5
